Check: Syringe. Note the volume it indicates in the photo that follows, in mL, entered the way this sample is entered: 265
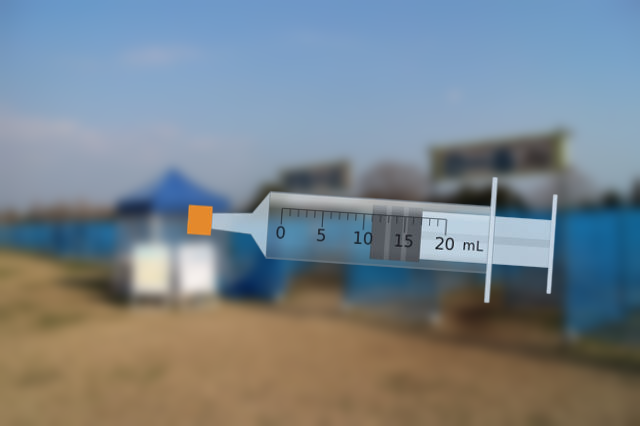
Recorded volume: 11
